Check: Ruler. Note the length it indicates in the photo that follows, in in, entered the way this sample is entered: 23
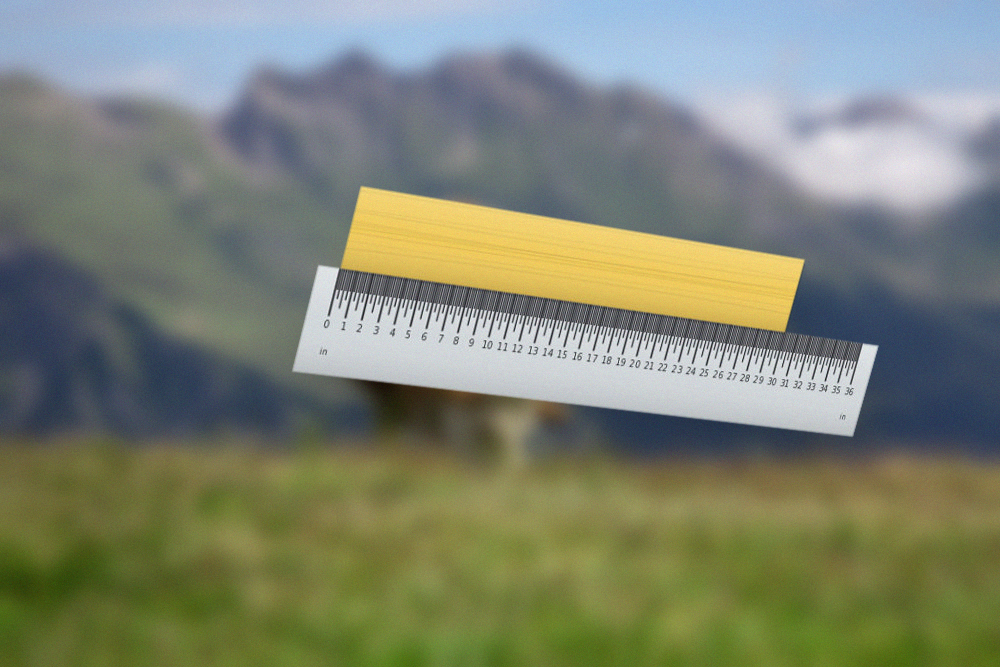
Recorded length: 30
